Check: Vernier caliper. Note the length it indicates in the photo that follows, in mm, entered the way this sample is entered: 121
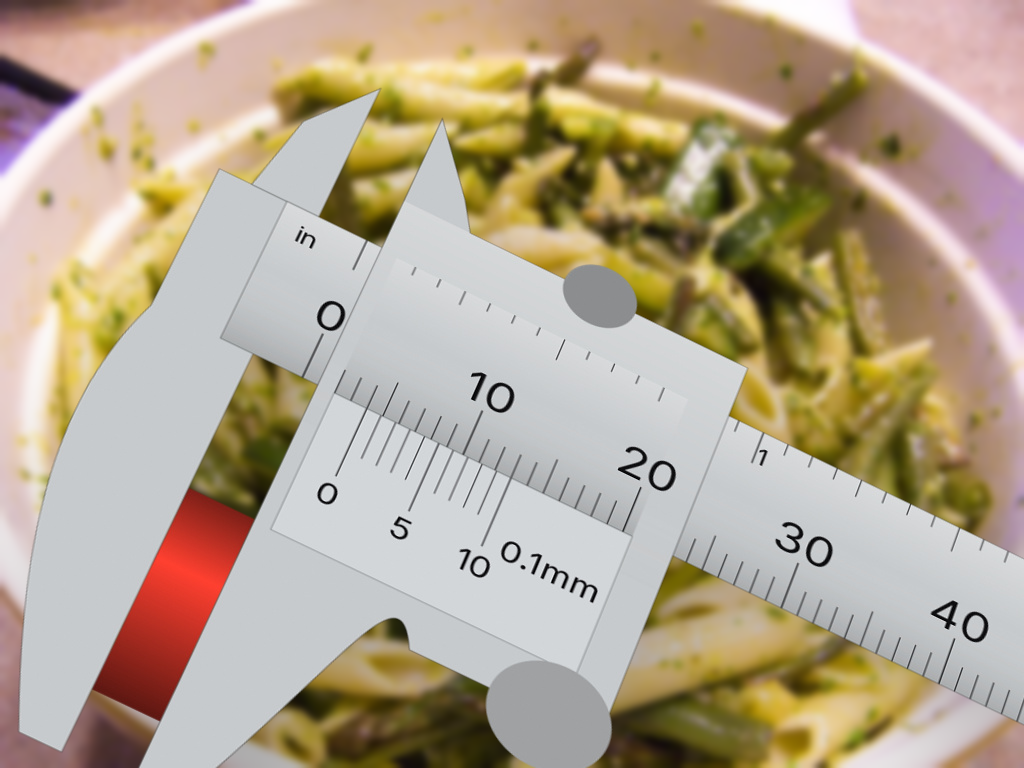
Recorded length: 4.0
